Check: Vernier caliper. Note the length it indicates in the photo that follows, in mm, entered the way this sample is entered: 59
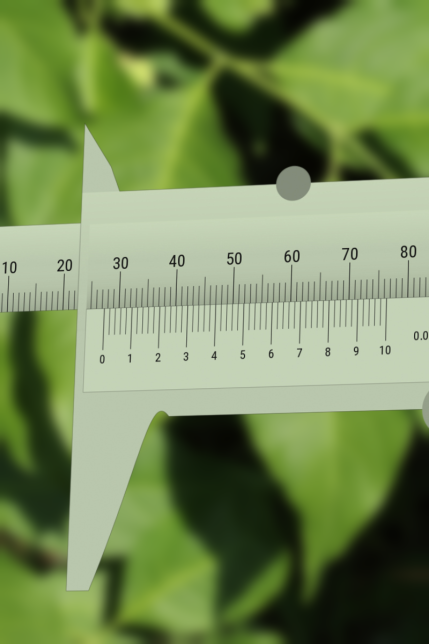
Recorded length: 27.4
